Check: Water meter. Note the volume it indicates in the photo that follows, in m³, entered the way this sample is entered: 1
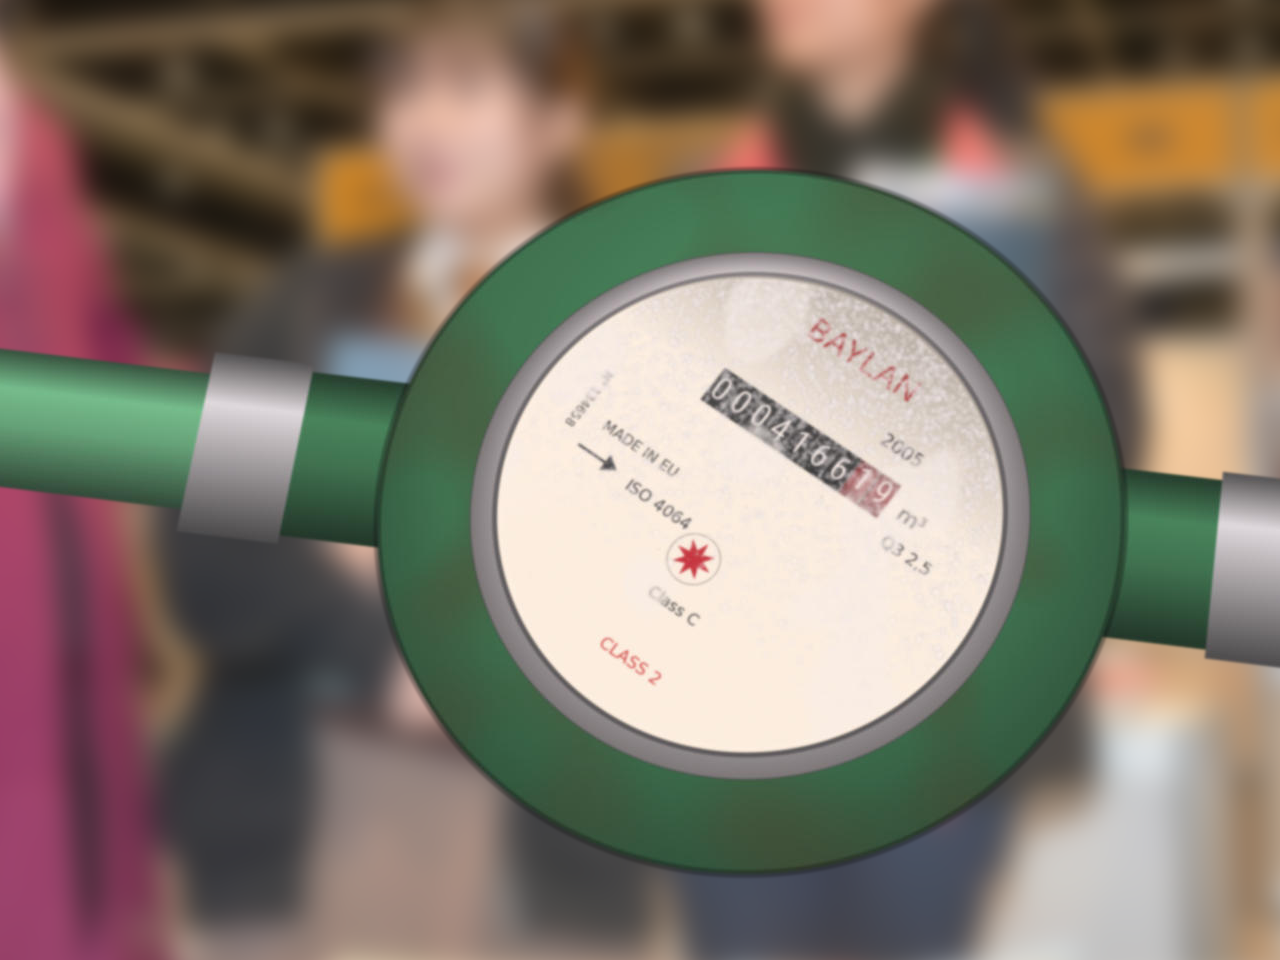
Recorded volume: 4166.19
